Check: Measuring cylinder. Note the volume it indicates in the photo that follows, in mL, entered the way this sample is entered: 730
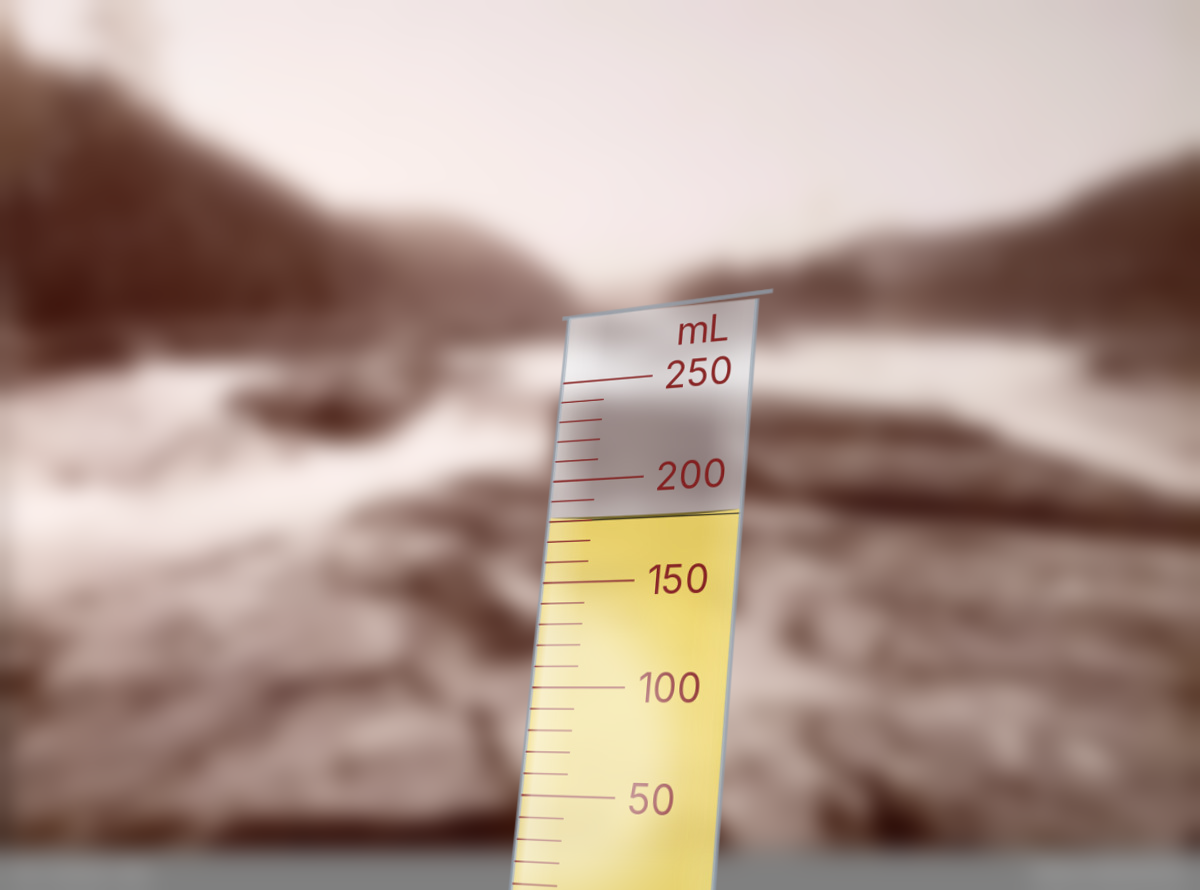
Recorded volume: 180
